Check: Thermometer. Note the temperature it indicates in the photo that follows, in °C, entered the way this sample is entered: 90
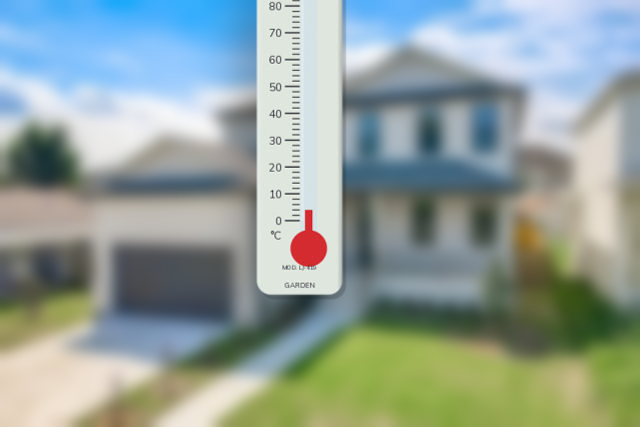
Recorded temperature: 4
